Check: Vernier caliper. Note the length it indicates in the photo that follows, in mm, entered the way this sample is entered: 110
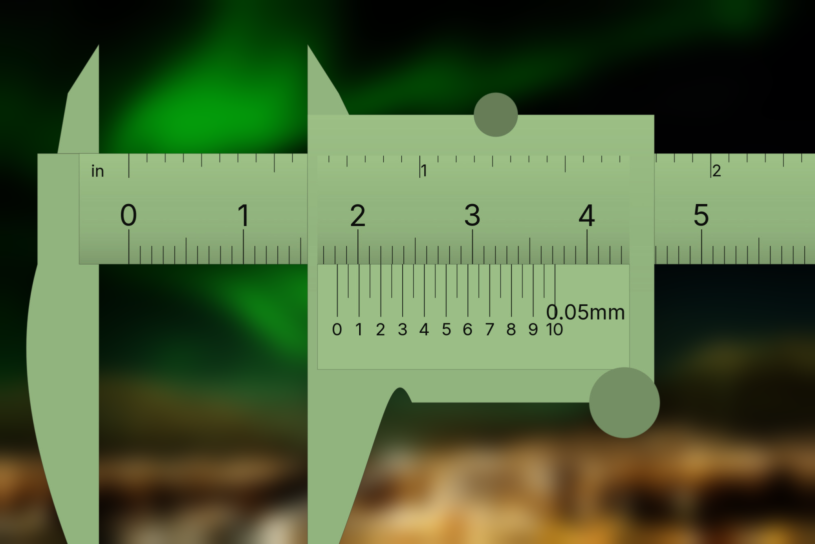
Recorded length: 18.2
